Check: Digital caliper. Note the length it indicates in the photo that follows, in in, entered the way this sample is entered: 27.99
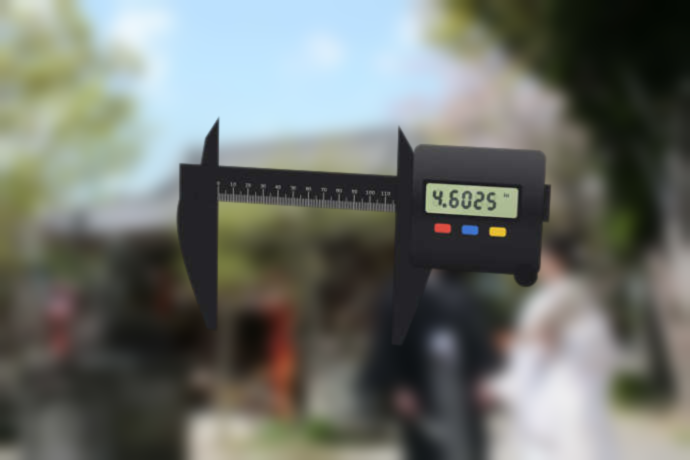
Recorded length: 4.6025
